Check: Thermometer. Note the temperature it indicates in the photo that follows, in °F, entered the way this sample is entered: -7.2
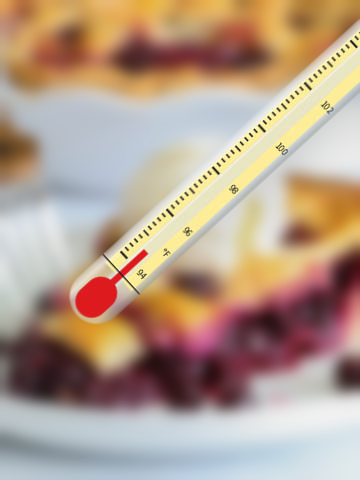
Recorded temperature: 94.6
